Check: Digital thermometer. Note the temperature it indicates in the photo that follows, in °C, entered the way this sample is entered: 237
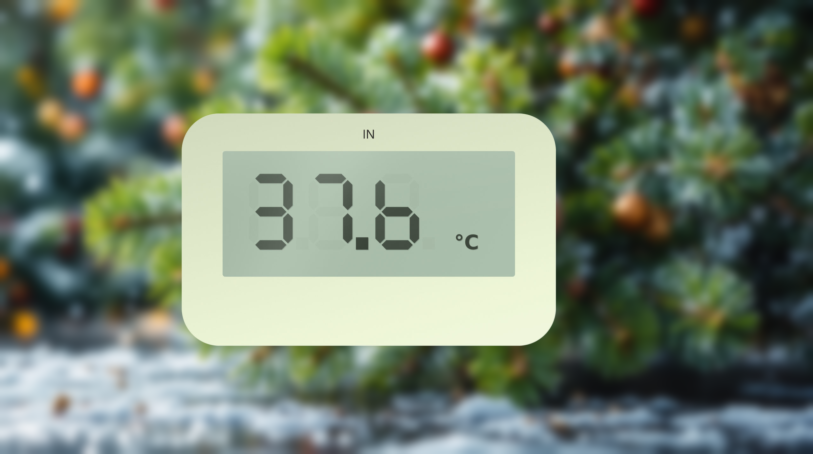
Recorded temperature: 37.6
